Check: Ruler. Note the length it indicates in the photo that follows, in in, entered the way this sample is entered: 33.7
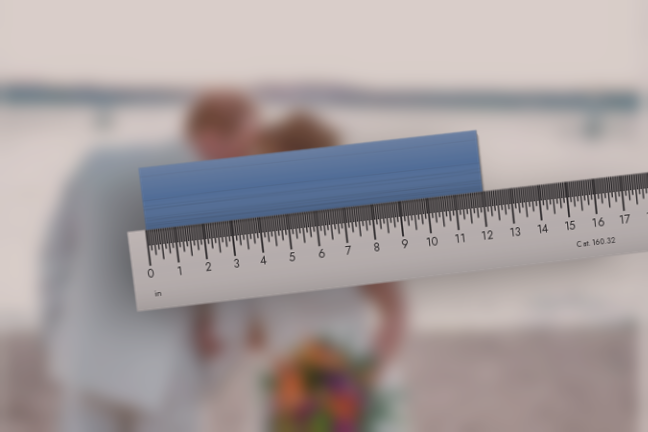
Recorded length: 12
